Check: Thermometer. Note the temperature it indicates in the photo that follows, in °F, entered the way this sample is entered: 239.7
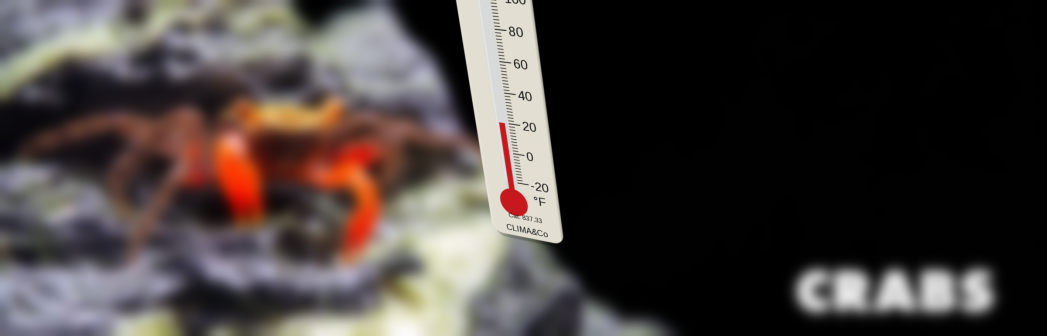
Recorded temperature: 20
